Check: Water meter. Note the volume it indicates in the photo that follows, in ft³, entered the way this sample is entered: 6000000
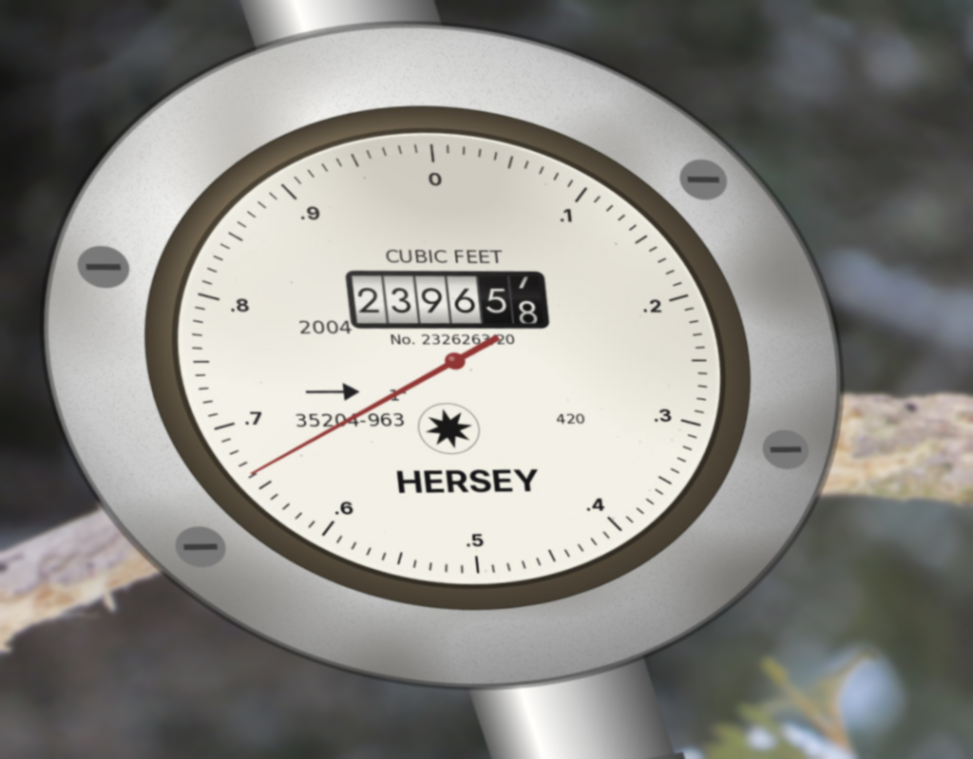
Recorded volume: 239657.66
